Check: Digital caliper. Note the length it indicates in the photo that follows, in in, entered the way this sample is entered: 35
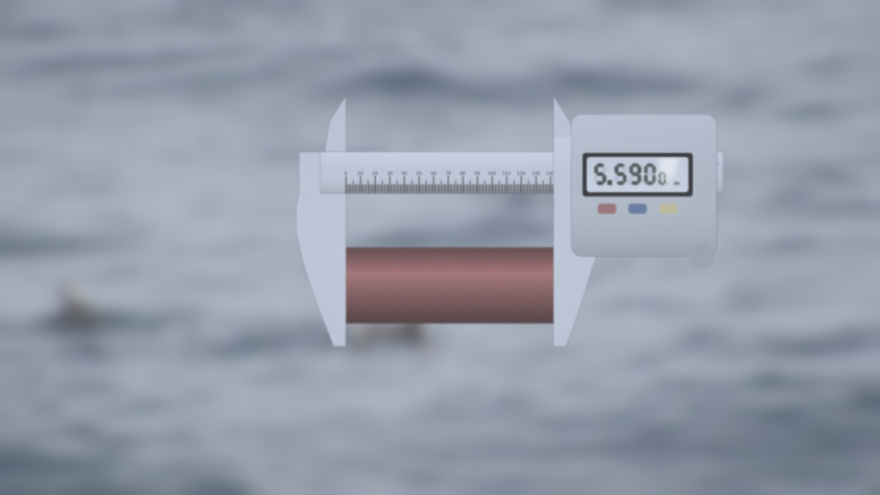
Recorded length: 5.5900
